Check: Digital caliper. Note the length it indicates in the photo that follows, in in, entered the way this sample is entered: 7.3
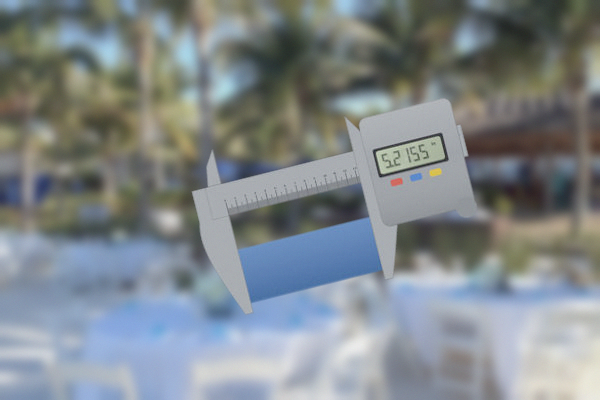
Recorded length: 5.2155
